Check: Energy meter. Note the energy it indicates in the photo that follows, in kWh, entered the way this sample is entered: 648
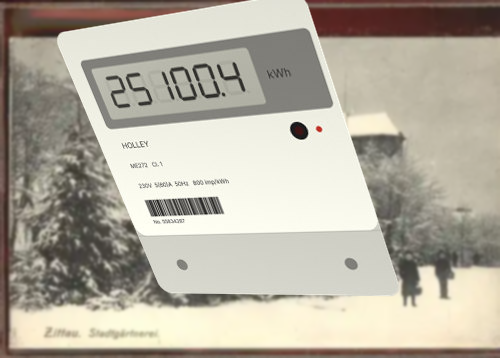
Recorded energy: 25100.4
